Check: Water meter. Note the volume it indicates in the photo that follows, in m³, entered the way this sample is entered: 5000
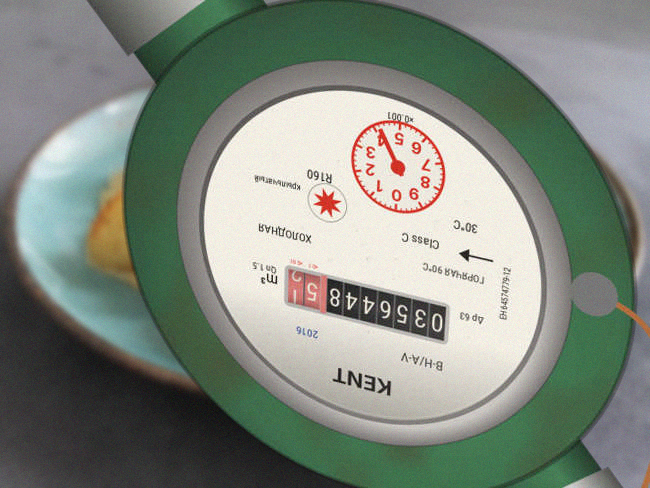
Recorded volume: 356448.514
